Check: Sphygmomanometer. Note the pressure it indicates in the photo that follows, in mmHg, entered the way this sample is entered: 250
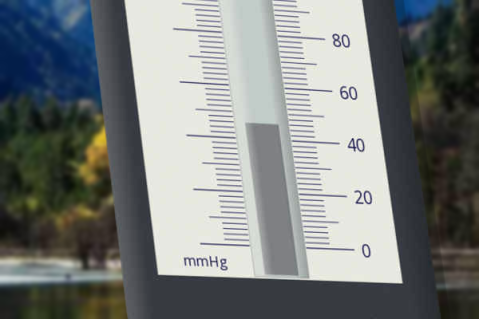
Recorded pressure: 46
